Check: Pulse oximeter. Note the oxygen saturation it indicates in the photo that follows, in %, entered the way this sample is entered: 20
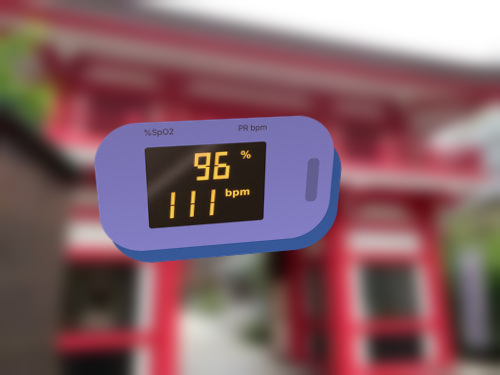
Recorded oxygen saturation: 96
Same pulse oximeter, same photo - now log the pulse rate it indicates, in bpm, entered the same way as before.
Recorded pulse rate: 111
